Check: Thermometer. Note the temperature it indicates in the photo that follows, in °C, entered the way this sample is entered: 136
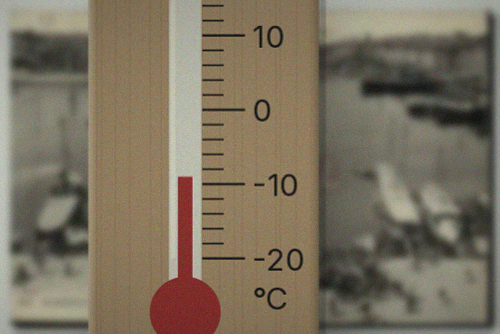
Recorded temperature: -9
